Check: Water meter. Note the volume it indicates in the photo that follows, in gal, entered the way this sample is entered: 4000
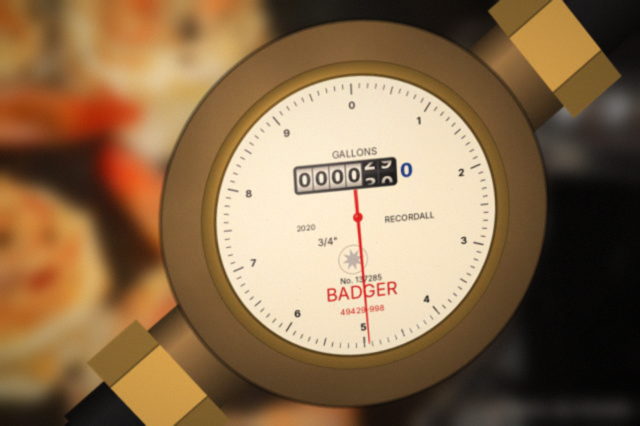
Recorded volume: 294.9
